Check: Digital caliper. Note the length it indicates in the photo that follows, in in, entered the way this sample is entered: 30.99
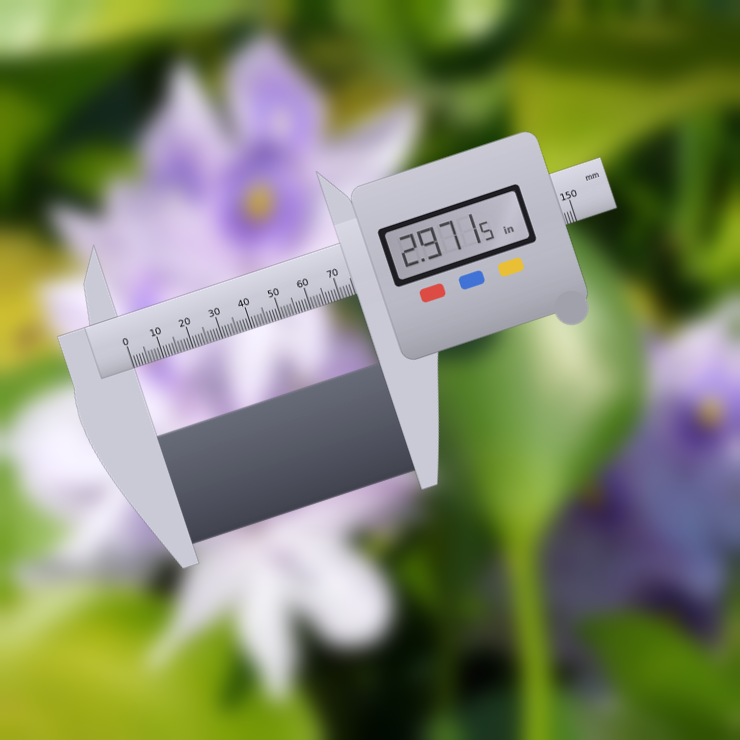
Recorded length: 2.9715
